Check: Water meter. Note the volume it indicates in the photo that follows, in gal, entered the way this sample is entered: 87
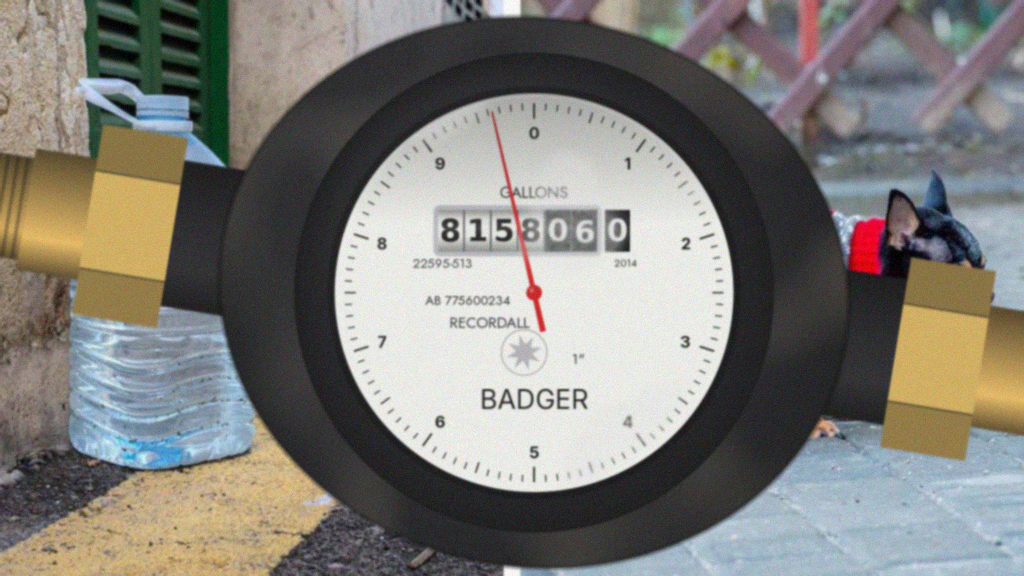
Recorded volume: 8158059.6
